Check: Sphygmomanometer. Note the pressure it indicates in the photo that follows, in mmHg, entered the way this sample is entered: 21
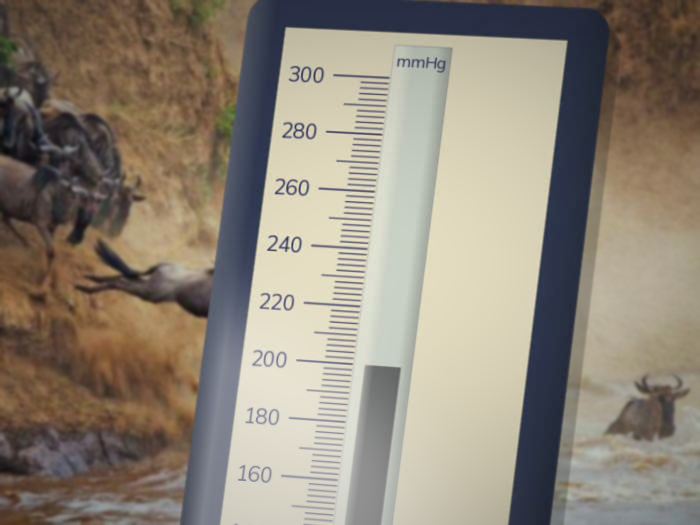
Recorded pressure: 200
